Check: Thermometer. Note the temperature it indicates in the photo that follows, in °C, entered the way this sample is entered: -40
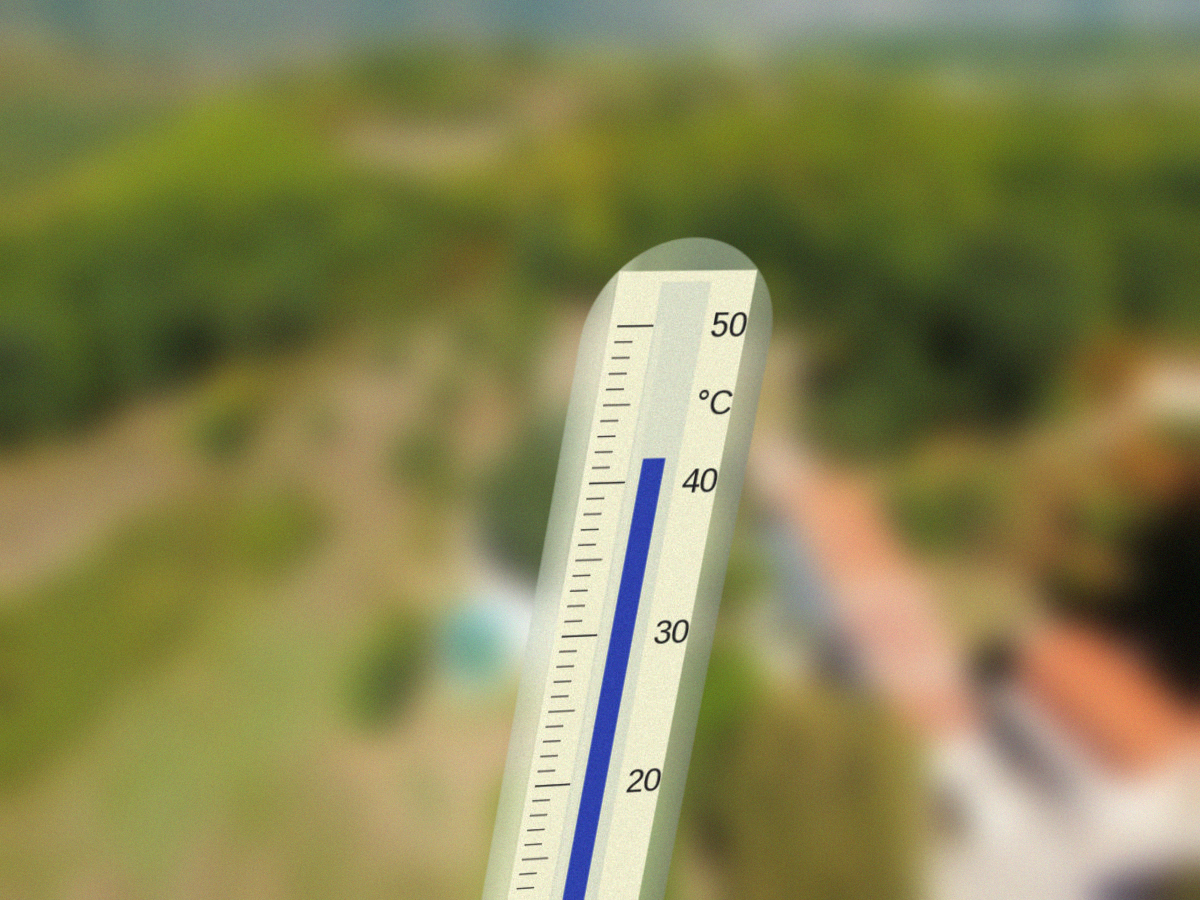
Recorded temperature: 41.5
